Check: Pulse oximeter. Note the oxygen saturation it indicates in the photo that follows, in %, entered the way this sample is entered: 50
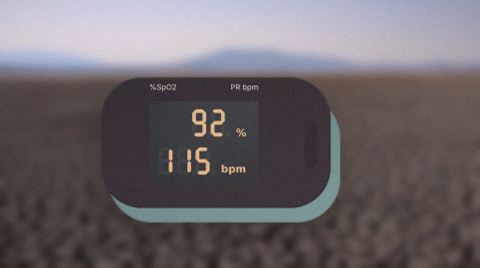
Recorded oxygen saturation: 92
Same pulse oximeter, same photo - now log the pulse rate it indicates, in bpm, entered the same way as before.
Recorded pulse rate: 115
